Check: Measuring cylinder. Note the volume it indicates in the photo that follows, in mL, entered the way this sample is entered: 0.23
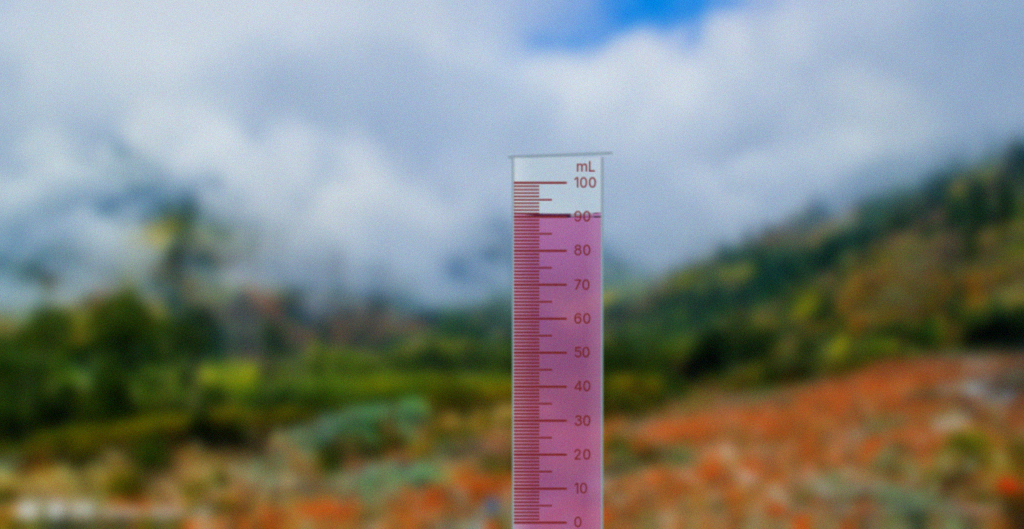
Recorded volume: 90
